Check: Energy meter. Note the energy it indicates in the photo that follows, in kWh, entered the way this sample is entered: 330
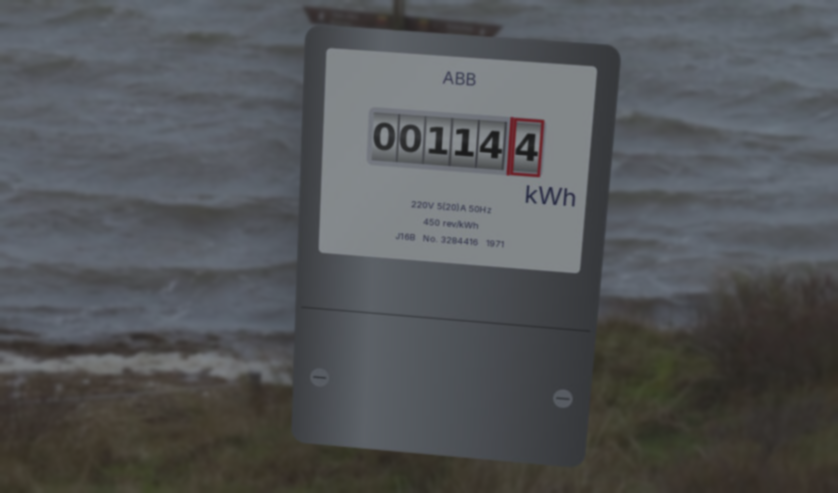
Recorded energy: 114.4
